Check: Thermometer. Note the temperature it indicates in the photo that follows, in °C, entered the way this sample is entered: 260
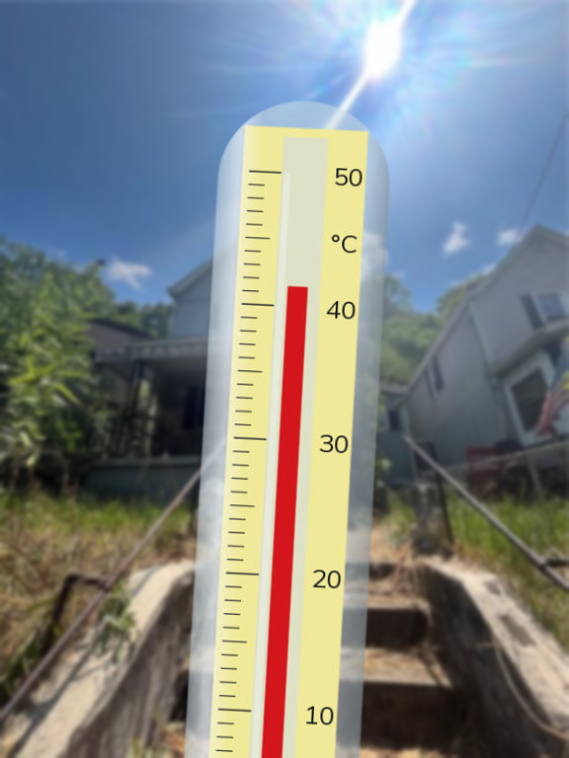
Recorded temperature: 41.5
